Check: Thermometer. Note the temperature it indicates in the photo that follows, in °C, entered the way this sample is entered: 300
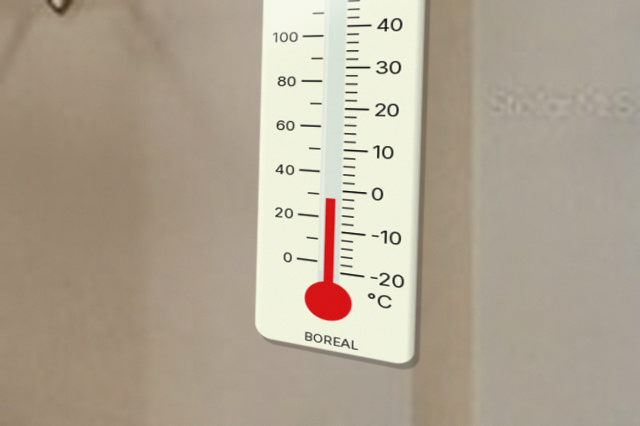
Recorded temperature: -2
